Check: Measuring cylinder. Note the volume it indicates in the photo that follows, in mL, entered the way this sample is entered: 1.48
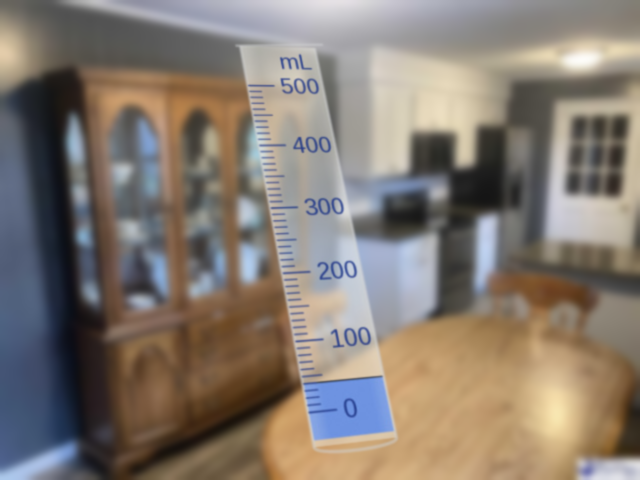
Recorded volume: 40
